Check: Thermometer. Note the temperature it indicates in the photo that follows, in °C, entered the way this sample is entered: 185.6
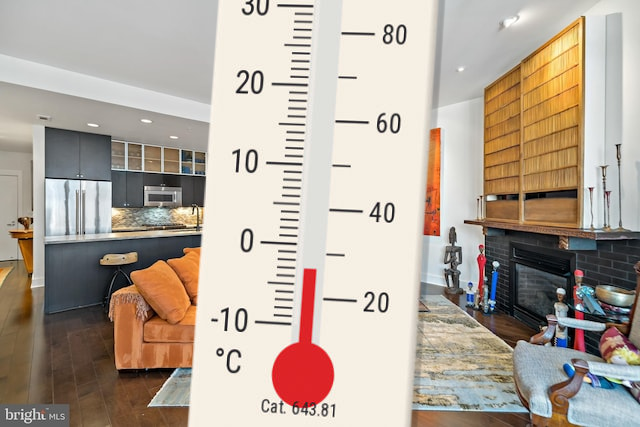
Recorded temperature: -3
